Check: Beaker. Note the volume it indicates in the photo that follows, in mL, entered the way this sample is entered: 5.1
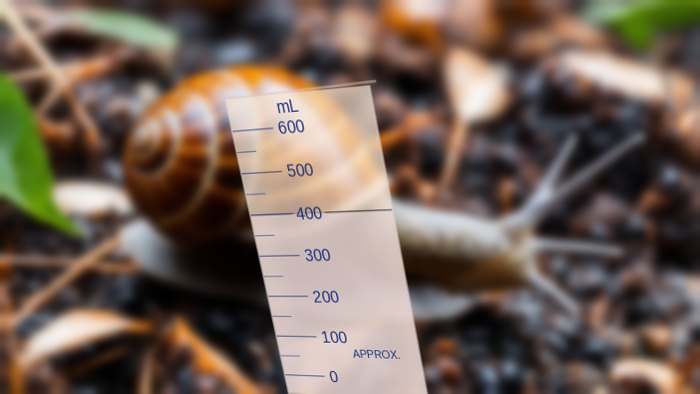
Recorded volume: 400
